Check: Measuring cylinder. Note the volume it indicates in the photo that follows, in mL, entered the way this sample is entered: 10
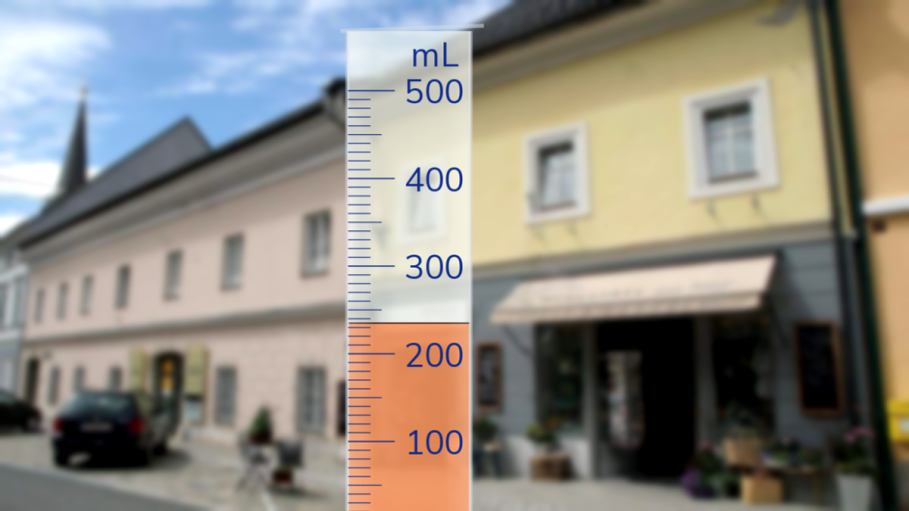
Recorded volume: 235
